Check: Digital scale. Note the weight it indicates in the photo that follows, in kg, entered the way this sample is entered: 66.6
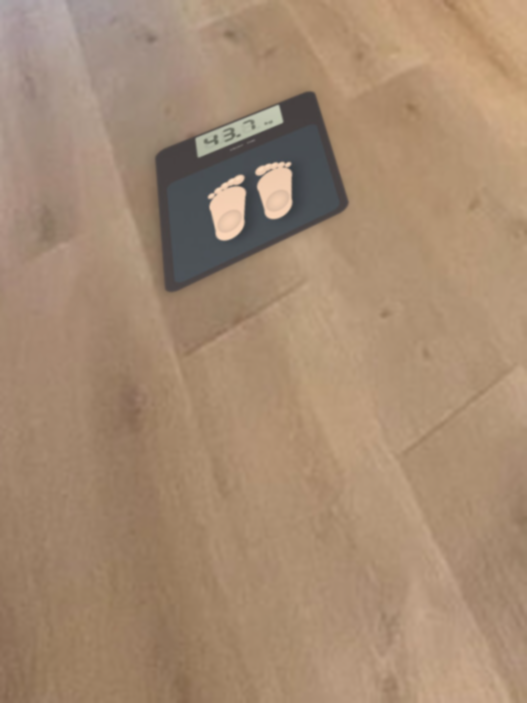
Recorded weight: 43.7
